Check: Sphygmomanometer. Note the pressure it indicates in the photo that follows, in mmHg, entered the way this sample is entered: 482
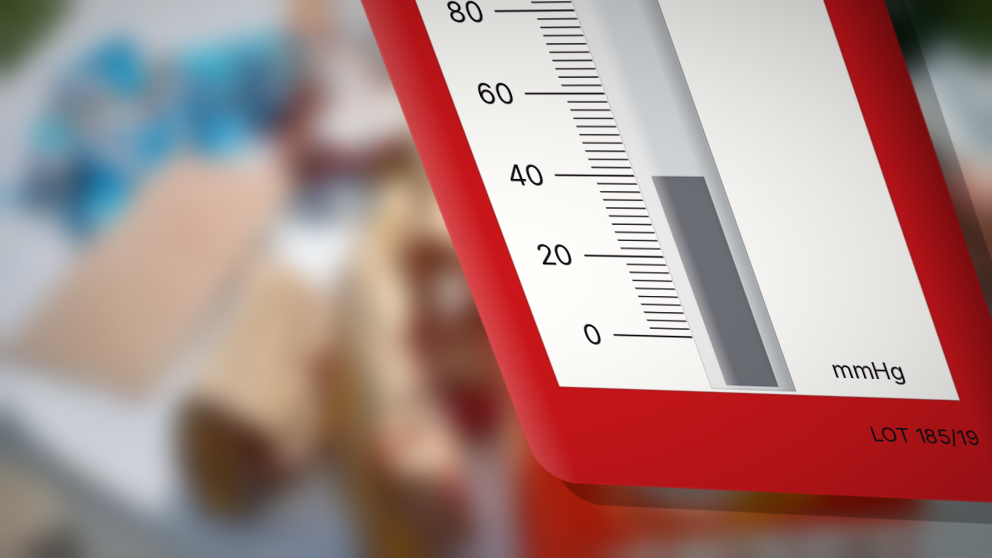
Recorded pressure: 40
